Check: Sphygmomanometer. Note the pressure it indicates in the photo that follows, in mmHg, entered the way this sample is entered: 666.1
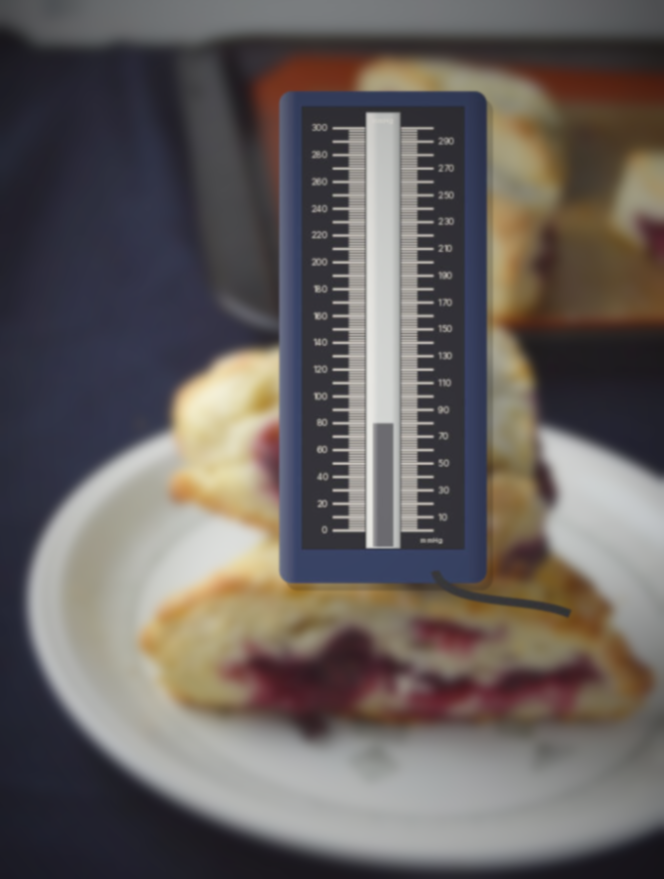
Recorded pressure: 80
